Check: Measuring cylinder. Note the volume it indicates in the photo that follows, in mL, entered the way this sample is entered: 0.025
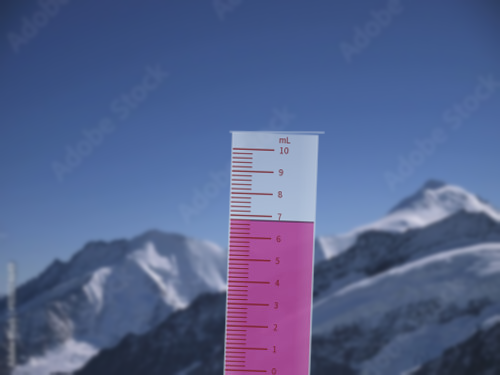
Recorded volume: 6.8
